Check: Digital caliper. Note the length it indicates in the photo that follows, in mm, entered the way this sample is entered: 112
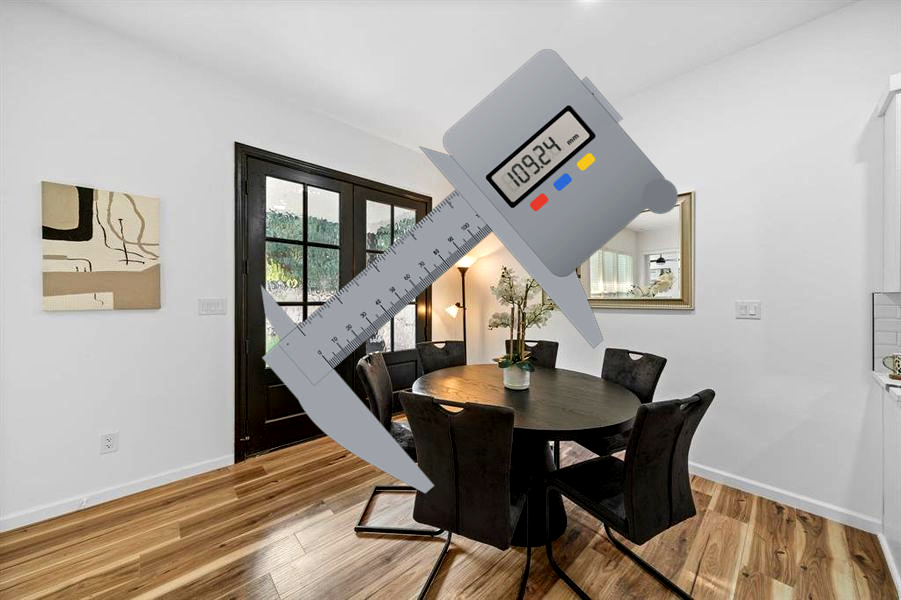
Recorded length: 109.24
